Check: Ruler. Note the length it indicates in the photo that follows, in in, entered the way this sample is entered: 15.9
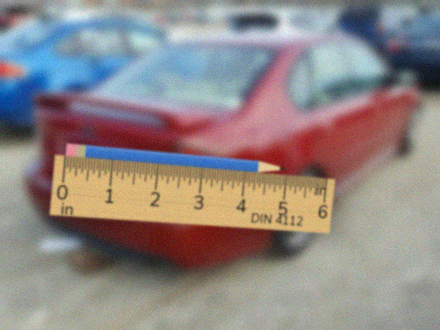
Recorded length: 5
